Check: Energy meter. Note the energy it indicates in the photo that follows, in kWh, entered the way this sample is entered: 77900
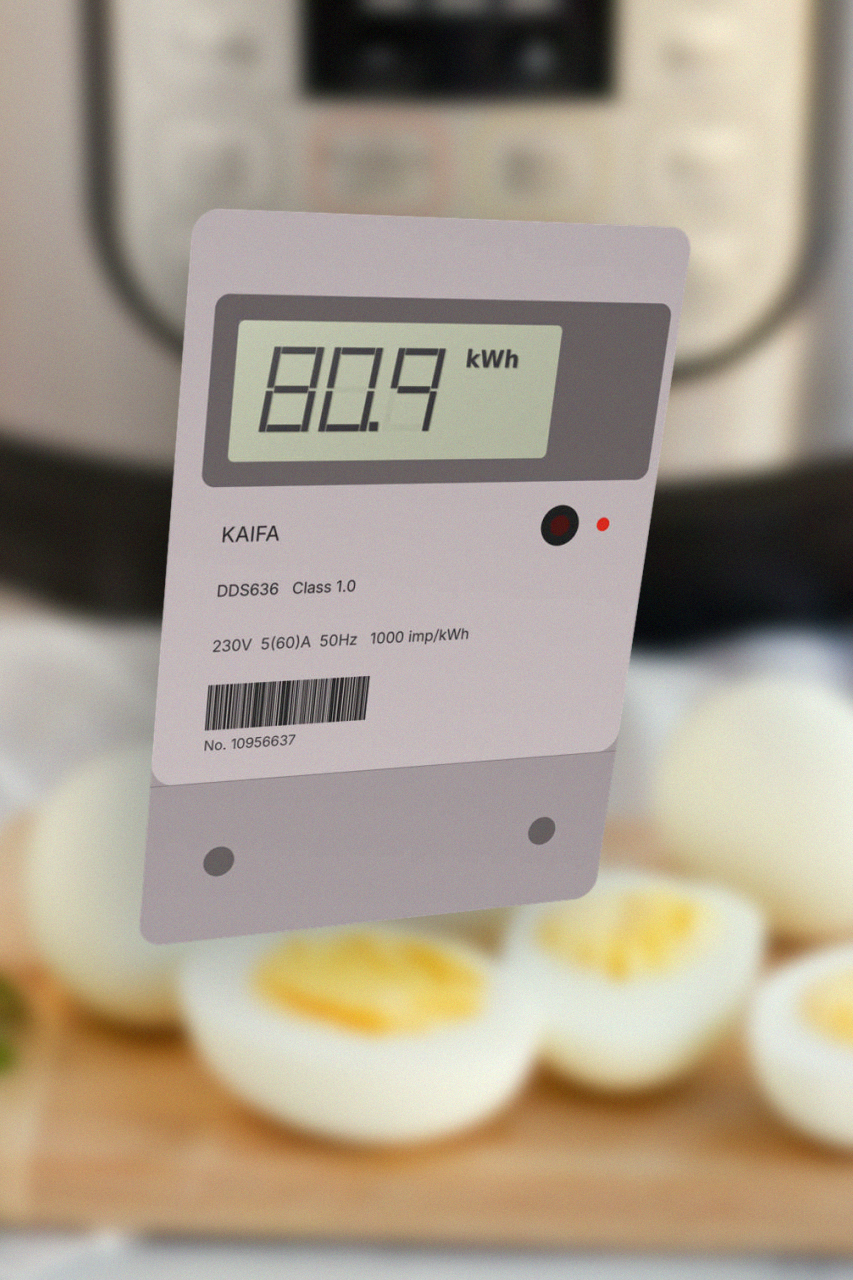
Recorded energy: 80.9
